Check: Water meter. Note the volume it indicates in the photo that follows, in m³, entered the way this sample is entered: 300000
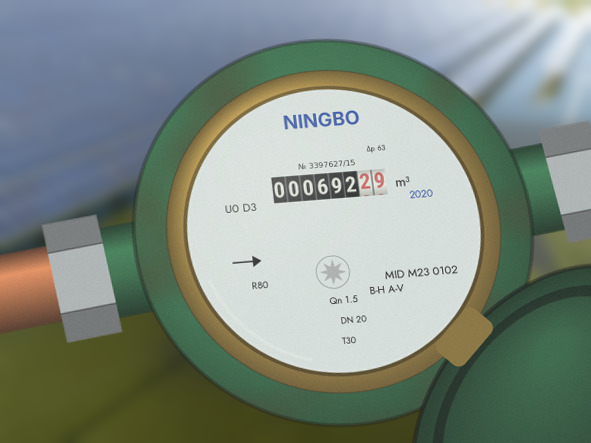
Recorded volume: 692.29
